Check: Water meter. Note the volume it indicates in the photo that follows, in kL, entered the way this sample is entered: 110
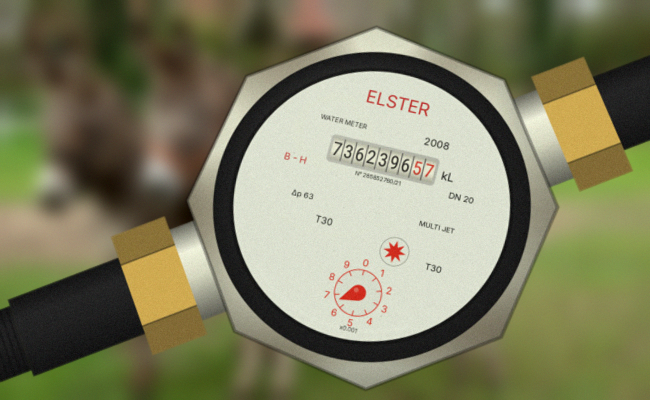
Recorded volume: 7362396.576
